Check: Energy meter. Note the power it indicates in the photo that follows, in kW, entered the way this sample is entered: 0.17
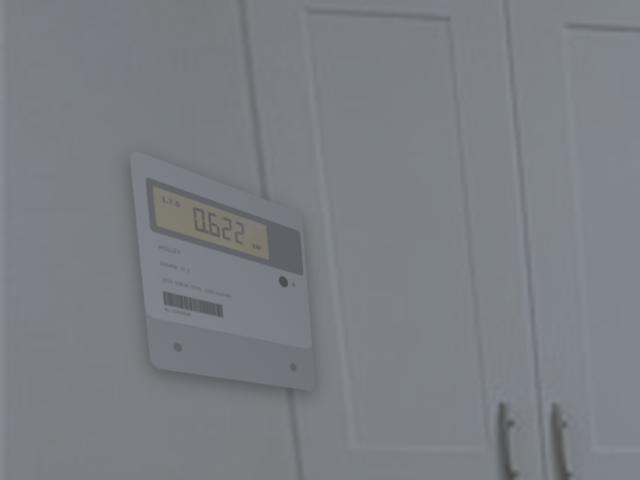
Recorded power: 0.622
